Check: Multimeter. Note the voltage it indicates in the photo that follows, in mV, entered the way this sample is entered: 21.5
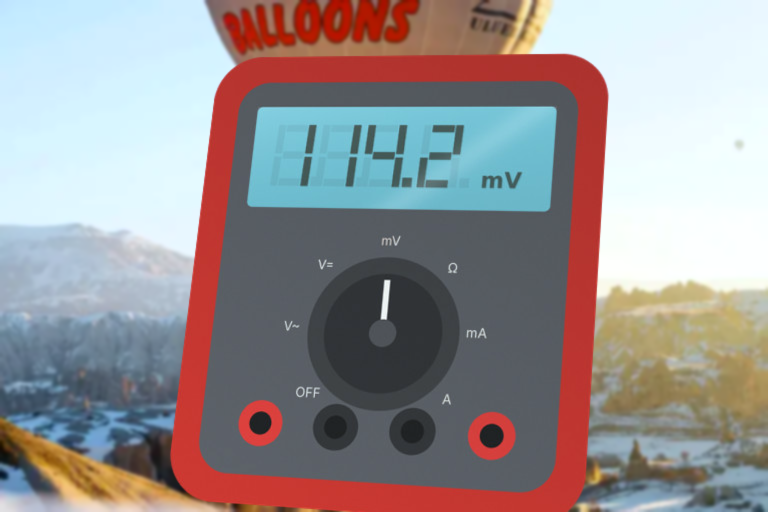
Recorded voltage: 114.2
